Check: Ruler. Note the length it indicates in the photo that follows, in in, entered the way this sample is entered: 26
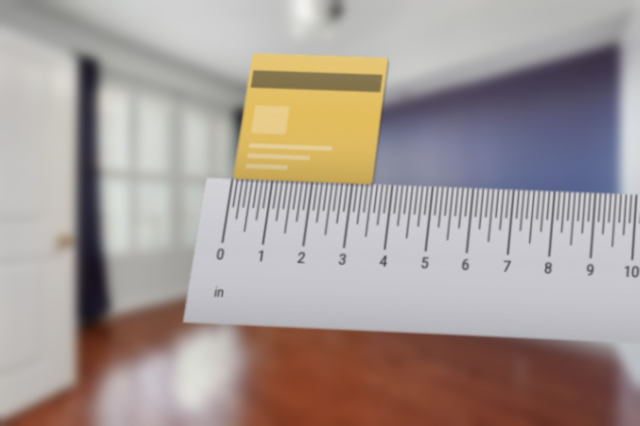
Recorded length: 3.5
